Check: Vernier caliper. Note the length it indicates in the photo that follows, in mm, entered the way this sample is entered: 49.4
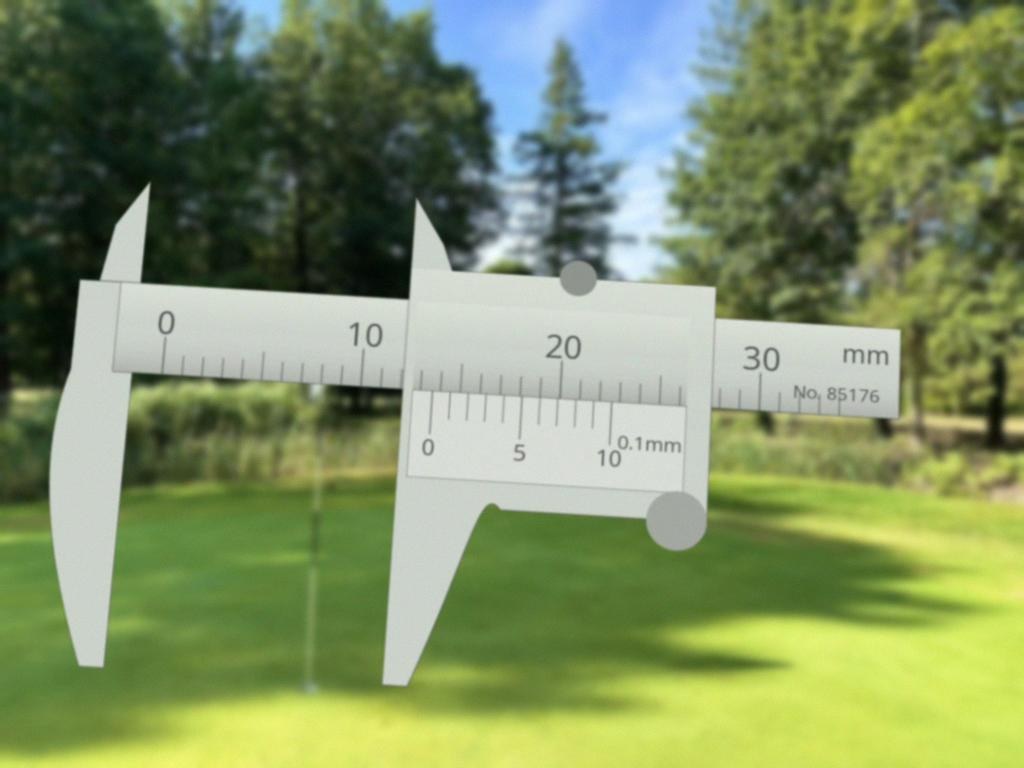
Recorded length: 13.6
